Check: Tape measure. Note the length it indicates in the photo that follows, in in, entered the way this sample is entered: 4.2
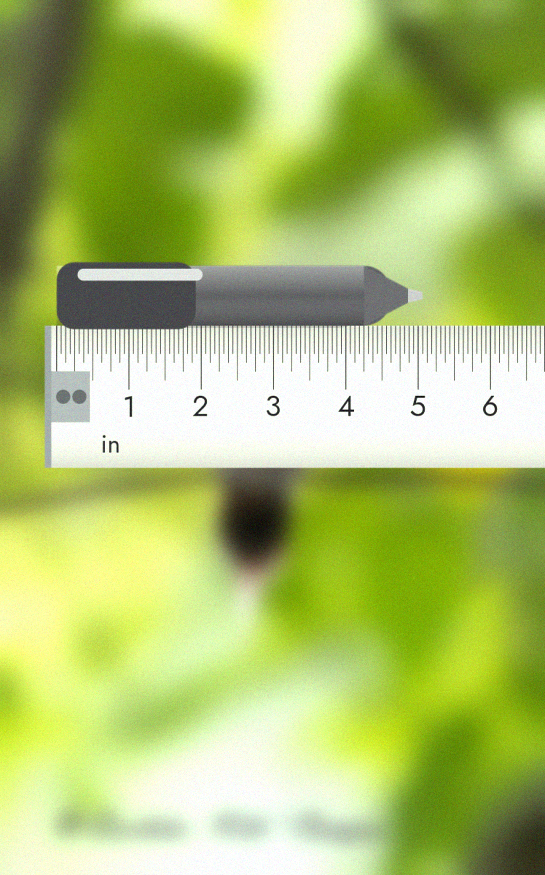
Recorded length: 5.0625
